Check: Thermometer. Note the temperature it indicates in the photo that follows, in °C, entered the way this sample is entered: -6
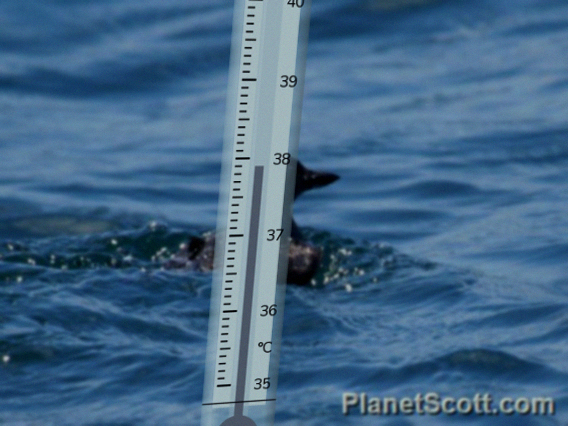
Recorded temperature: 37.9
